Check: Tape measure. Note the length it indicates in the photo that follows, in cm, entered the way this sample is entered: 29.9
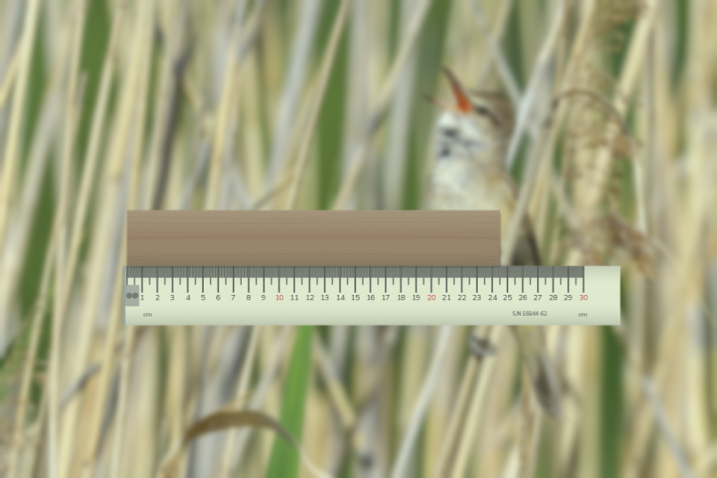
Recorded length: 24.5
